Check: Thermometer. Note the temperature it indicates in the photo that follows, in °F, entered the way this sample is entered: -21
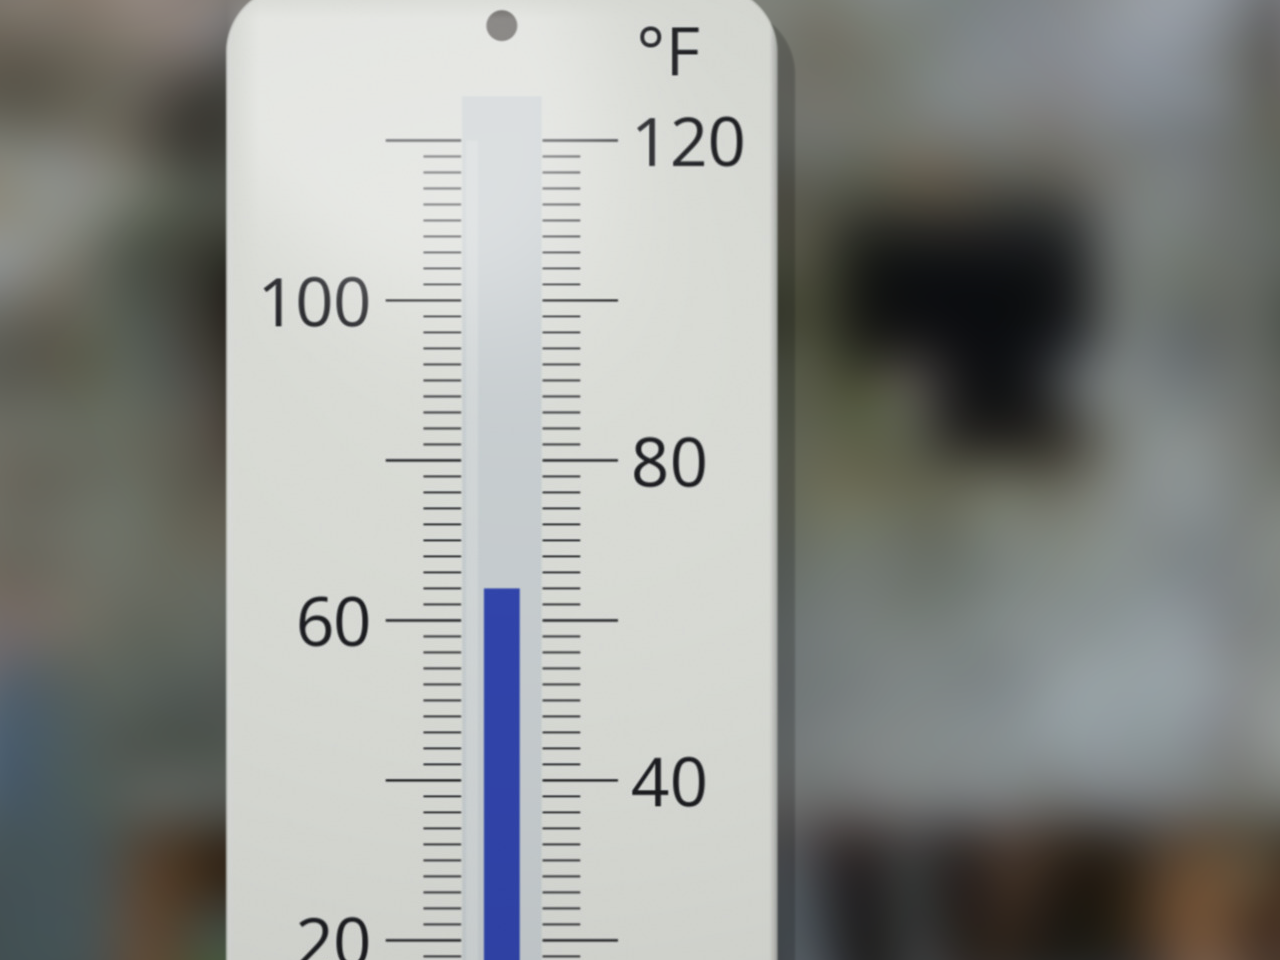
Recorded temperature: 64
